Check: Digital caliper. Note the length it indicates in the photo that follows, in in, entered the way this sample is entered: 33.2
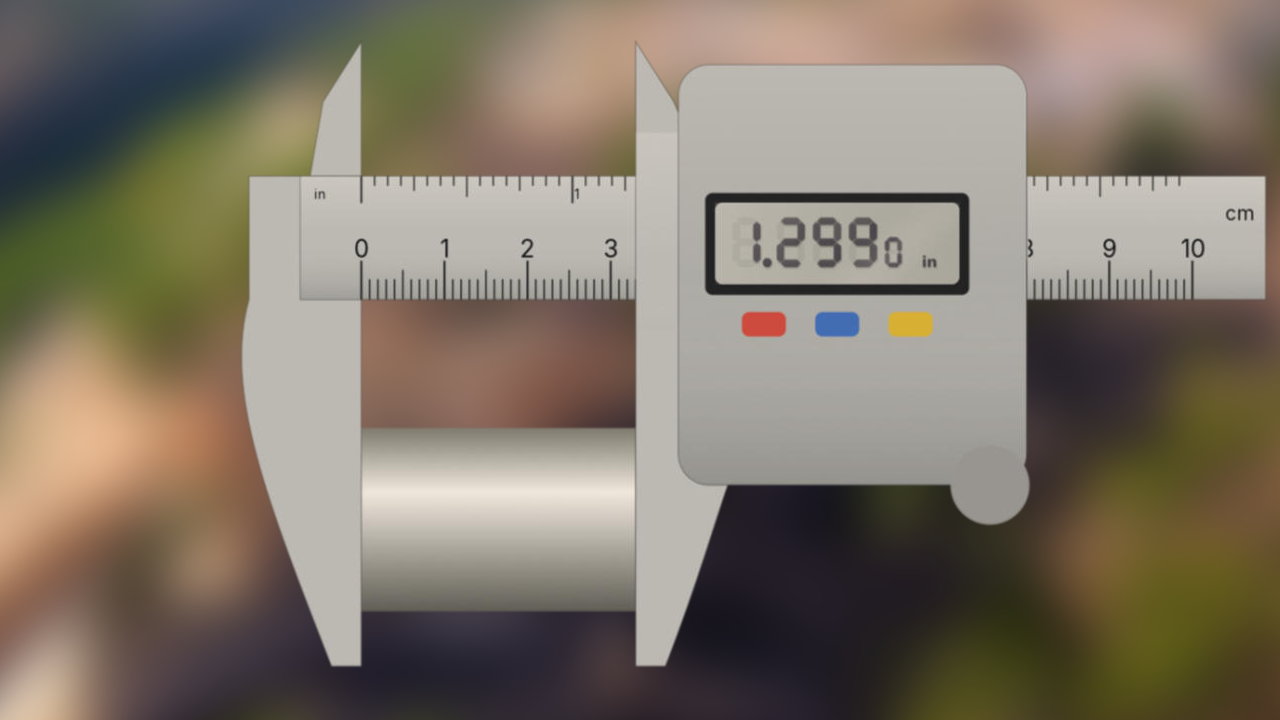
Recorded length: 1.2990
